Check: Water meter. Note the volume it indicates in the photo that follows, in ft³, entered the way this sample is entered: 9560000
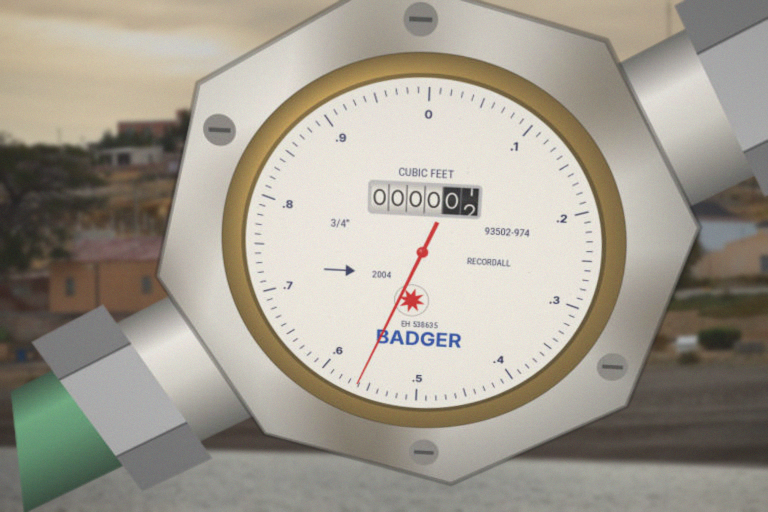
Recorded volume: 1.56
